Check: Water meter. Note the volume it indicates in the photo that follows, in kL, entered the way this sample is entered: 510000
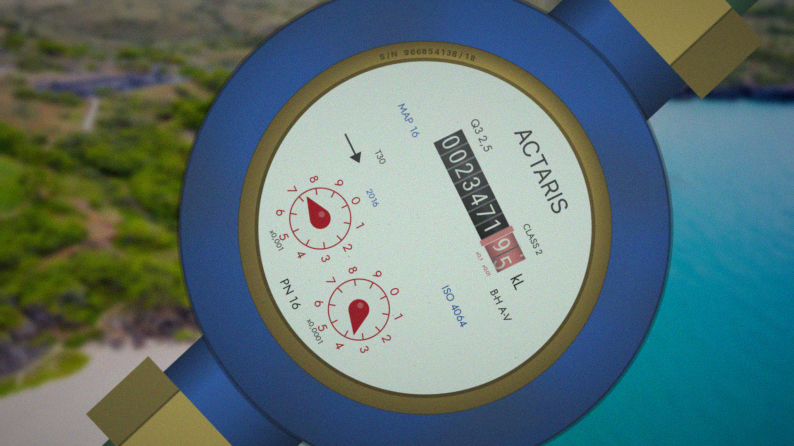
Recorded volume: 23471.9473
